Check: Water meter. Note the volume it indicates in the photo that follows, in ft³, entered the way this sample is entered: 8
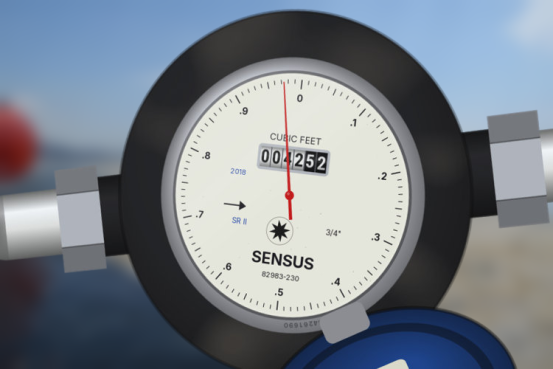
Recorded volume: 4251.97
